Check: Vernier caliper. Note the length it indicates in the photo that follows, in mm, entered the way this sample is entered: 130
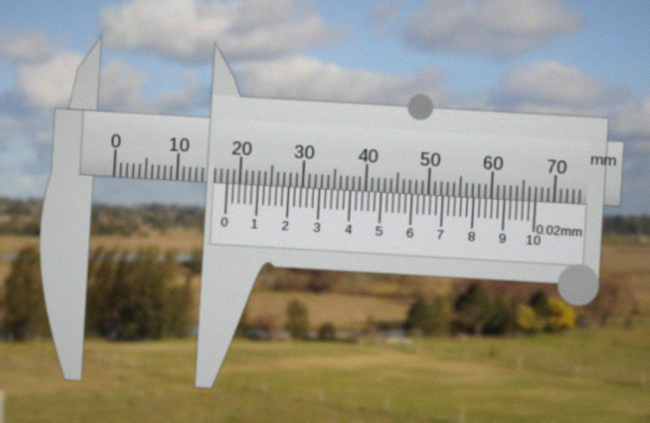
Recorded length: 18.0
